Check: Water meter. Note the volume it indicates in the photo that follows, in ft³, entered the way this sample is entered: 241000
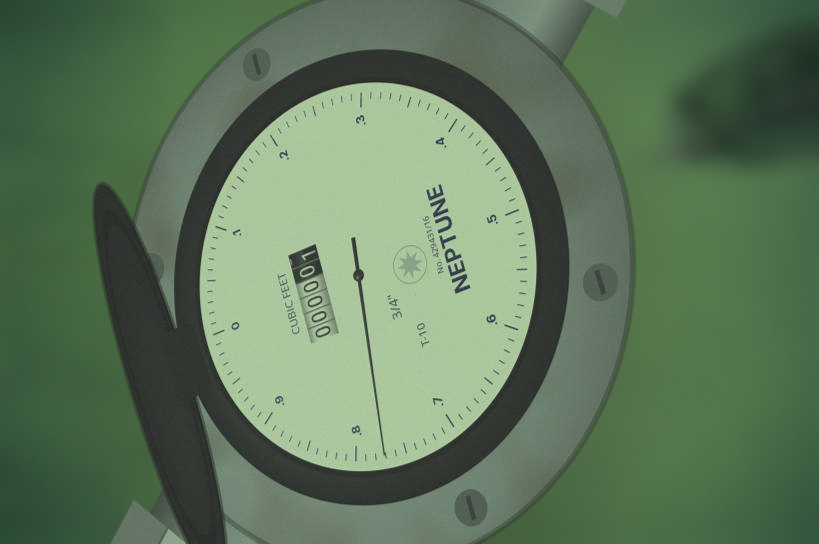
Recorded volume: 0.77
